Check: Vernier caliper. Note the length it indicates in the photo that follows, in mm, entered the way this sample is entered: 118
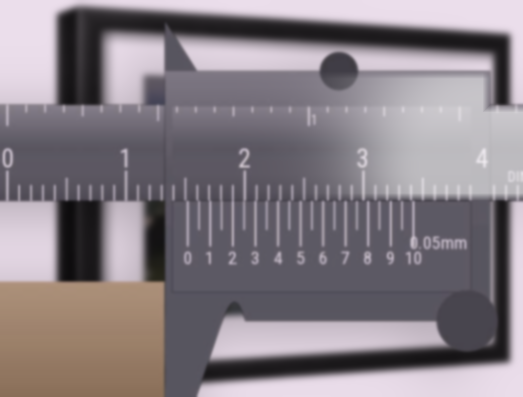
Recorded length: 15.2
